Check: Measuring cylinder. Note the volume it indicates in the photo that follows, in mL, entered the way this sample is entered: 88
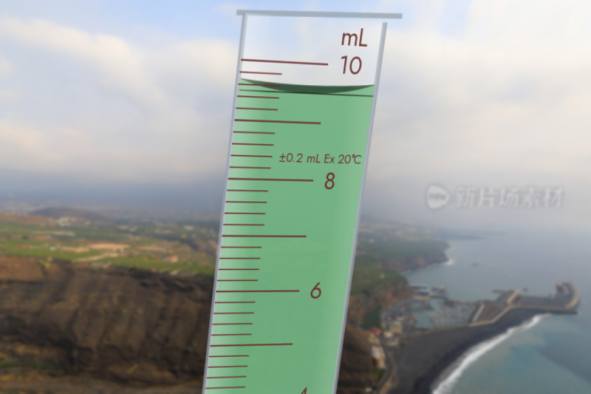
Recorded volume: 9.5
